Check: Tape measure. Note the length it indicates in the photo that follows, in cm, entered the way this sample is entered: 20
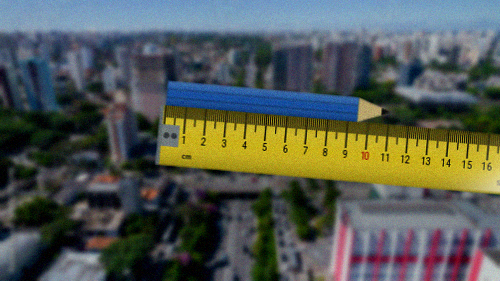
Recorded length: 11
